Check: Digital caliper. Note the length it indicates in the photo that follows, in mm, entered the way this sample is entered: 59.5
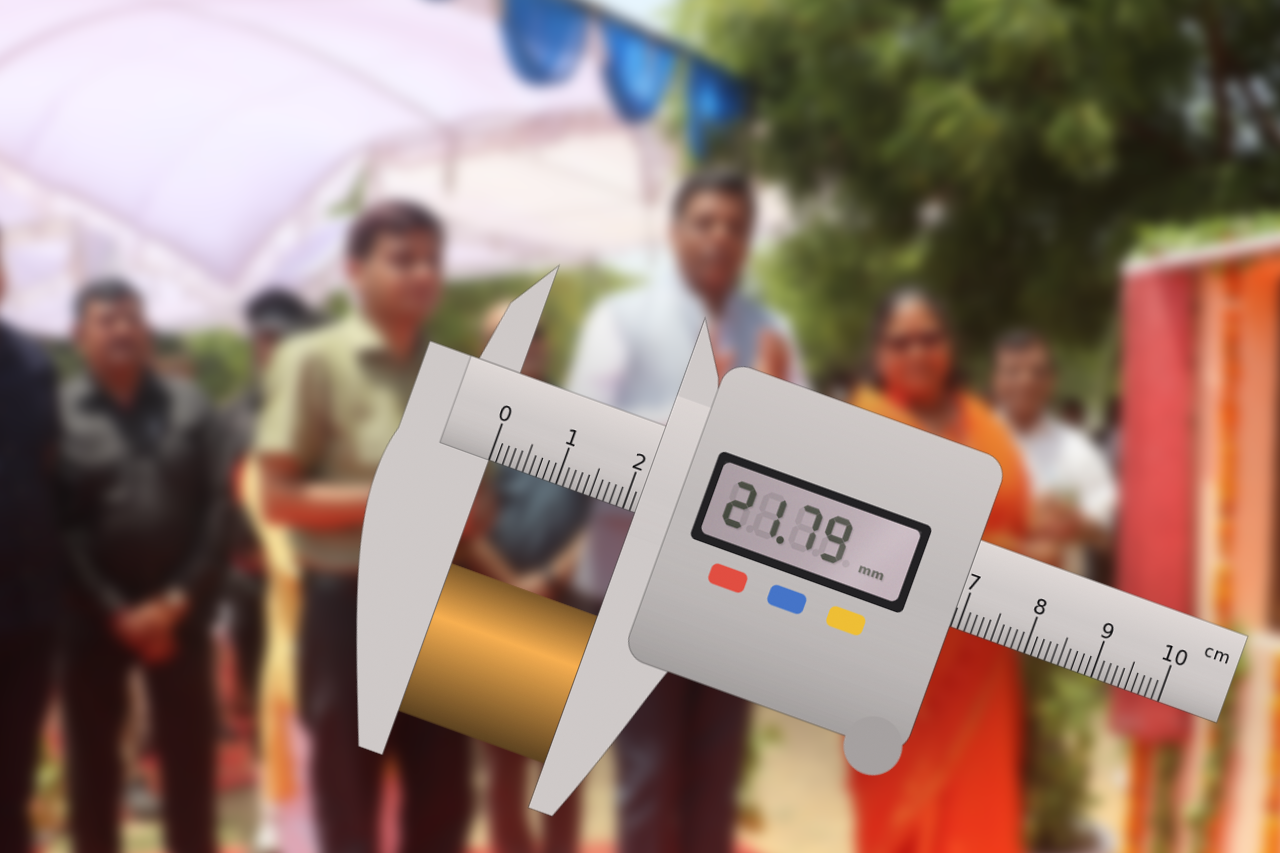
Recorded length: 21.79
